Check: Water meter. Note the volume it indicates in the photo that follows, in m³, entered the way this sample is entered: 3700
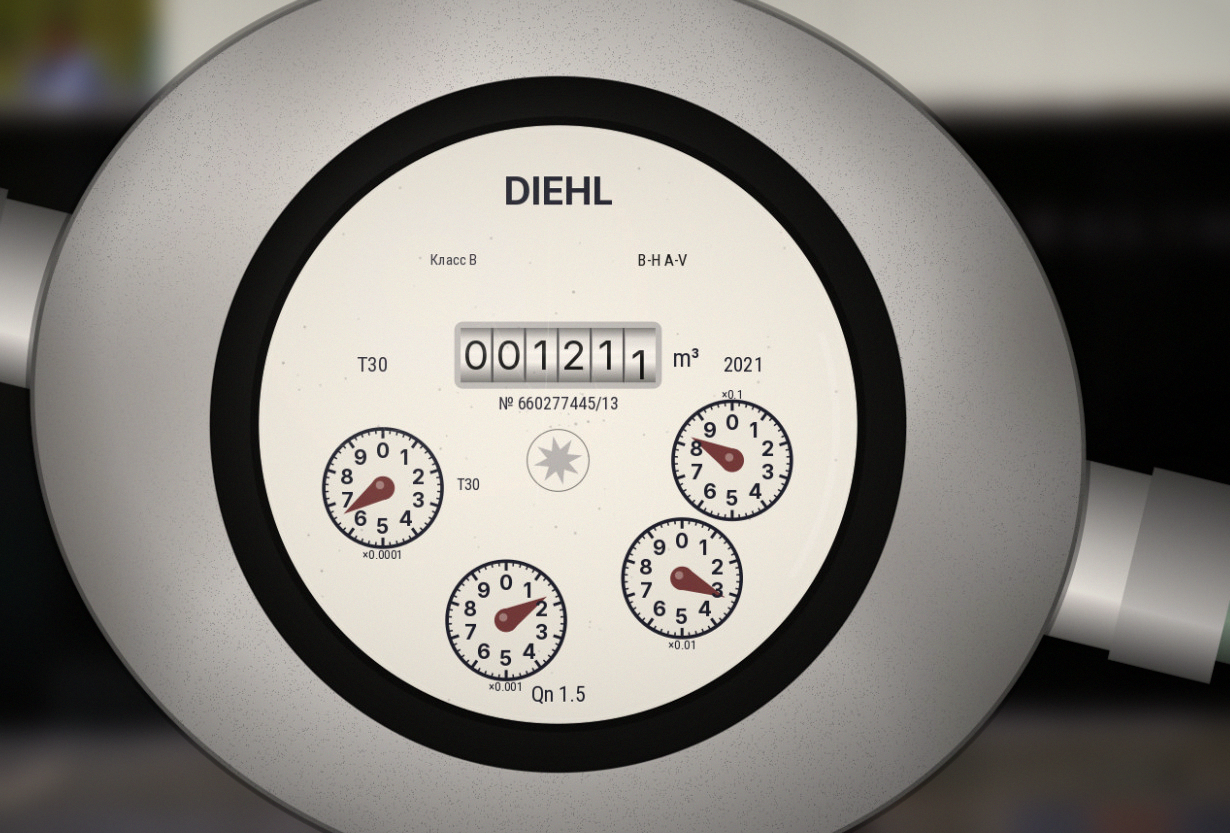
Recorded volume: 1210.8316
